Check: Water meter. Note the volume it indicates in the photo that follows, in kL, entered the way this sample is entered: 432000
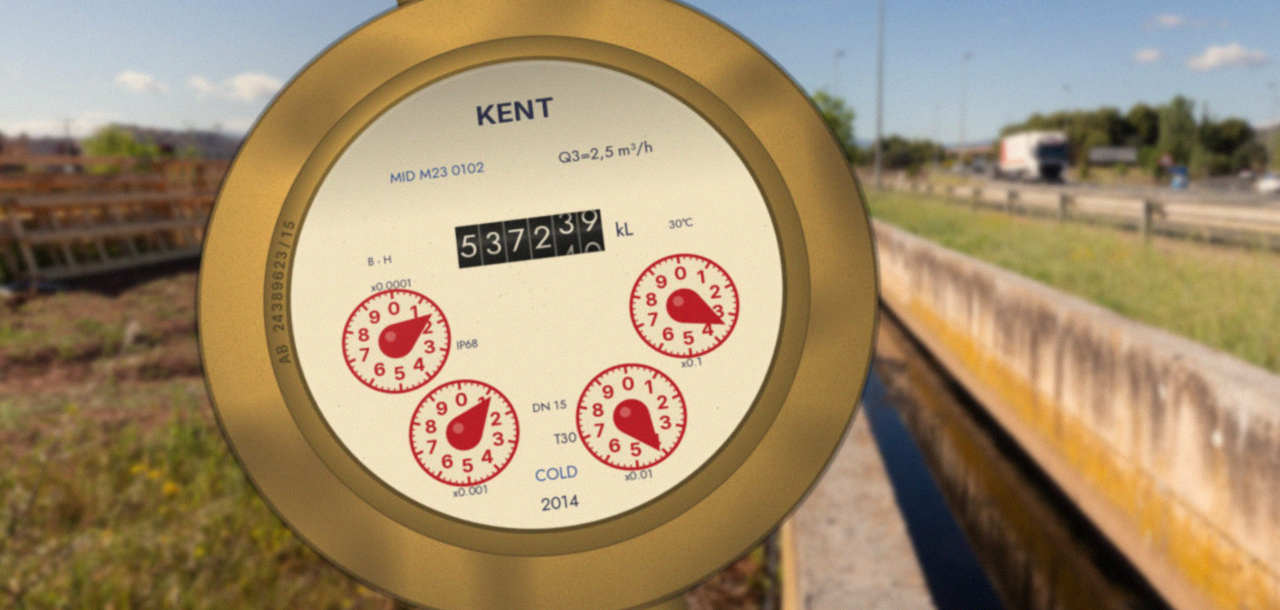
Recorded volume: 537239.3411
